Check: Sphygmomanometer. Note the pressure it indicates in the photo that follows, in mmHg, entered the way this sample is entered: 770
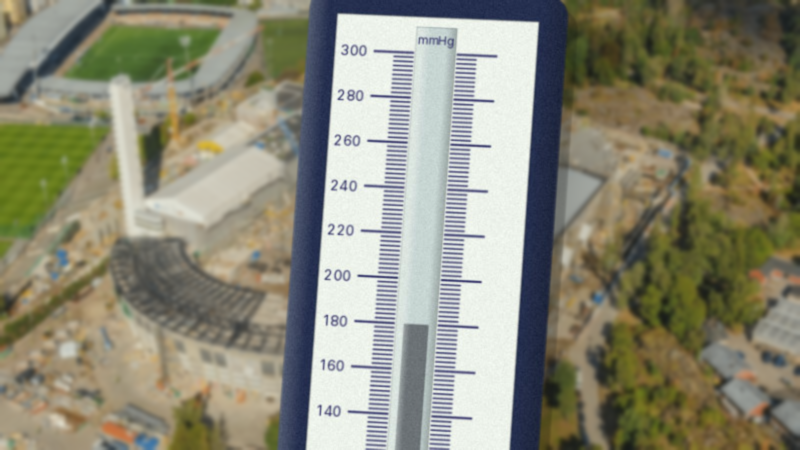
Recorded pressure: 180
